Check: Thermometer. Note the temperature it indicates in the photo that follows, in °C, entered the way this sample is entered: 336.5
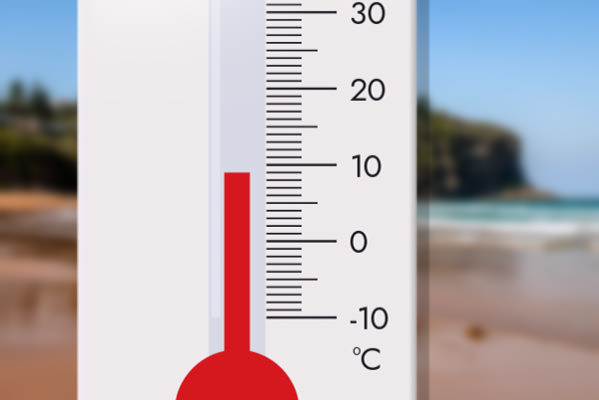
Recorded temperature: 9
